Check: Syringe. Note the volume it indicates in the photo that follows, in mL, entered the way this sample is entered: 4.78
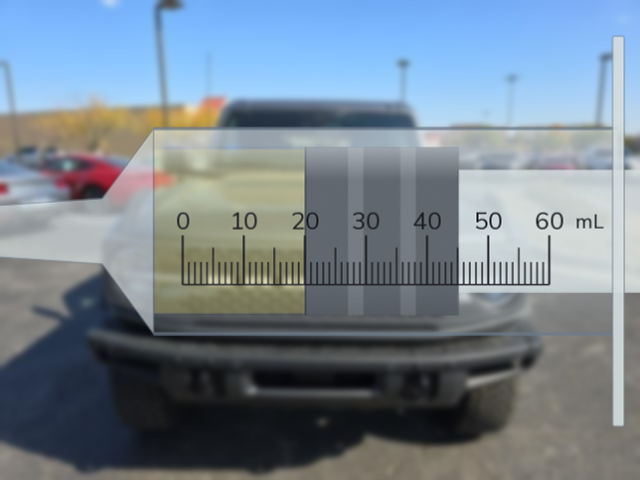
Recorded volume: 20
